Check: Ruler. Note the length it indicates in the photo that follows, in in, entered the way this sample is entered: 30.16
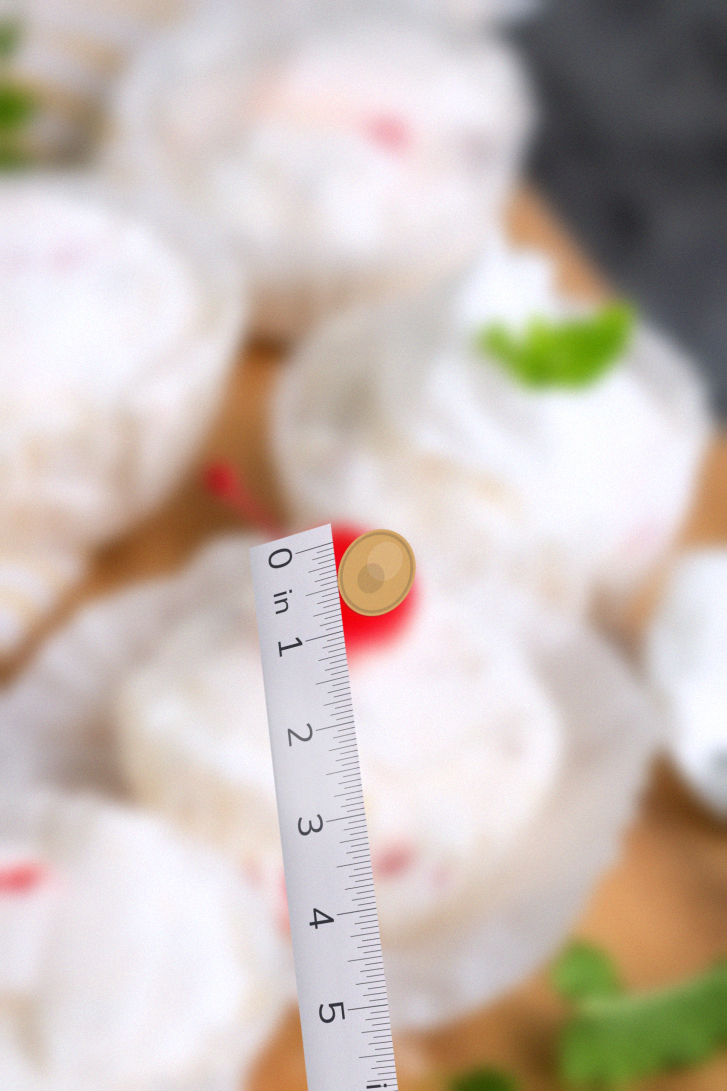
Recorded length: 0.9375
